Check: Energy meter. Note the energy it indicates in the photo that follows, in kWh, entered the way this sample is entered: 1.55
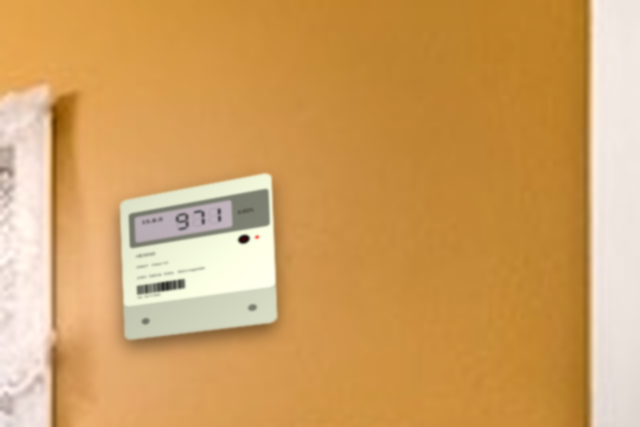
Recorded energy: 971
